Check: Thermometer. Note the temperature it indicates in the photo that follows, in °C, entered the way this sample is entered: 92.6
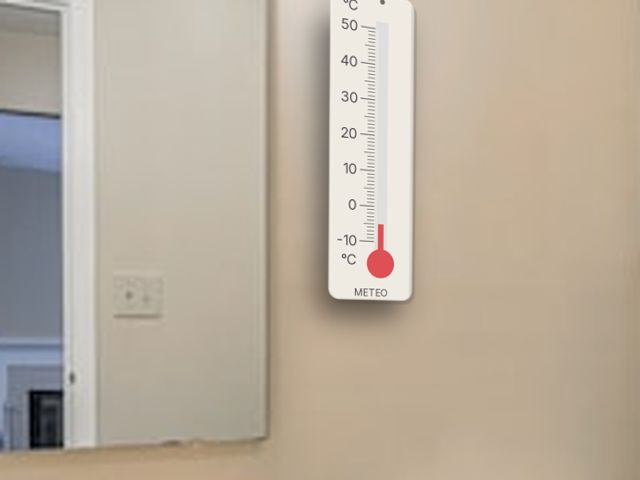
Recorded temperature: -5
